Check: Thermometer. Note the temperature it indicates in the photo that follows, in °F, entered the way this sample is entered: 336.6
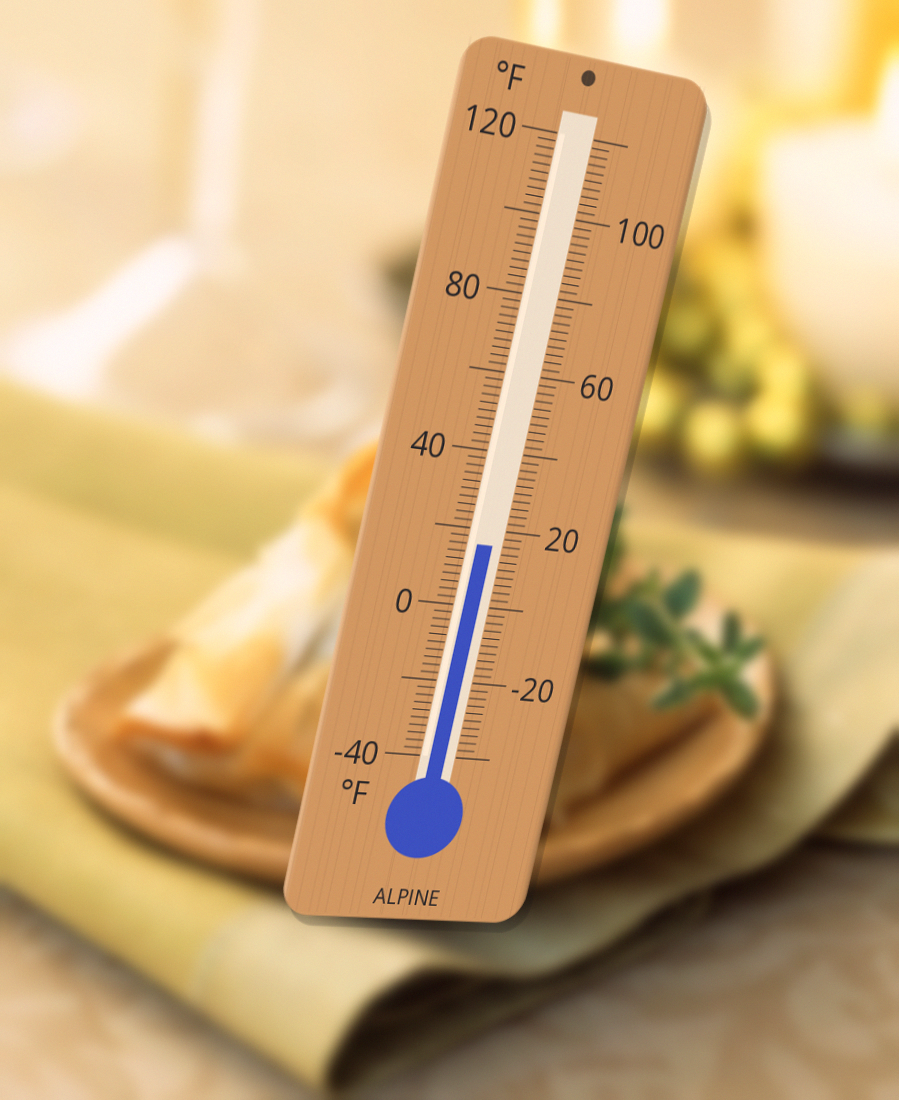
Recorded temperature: 16
